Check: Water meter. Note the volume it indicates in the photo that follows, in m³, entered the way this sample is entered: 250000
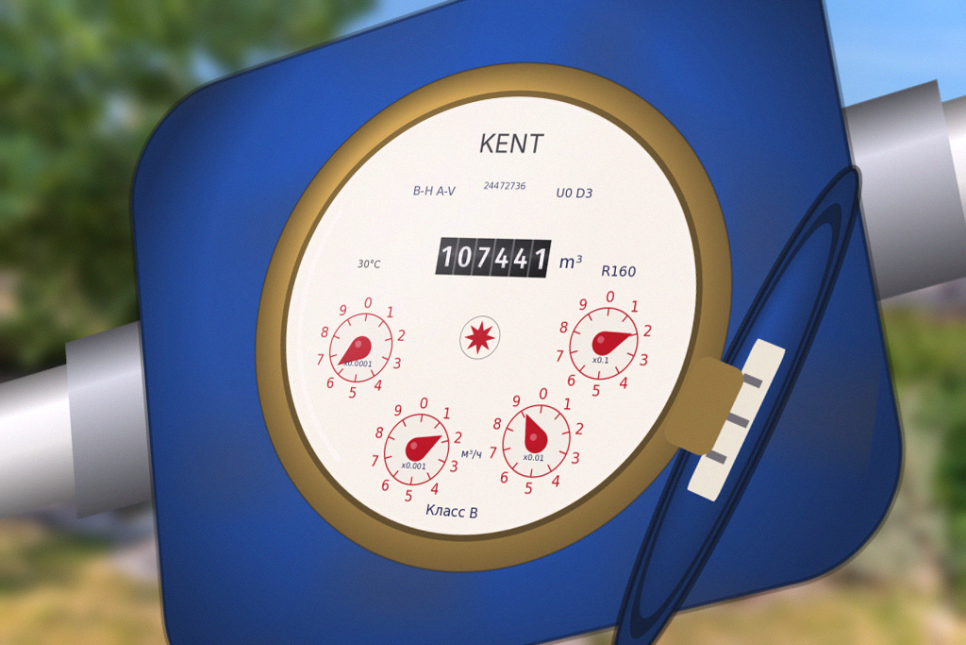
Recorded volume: 107441.1916
